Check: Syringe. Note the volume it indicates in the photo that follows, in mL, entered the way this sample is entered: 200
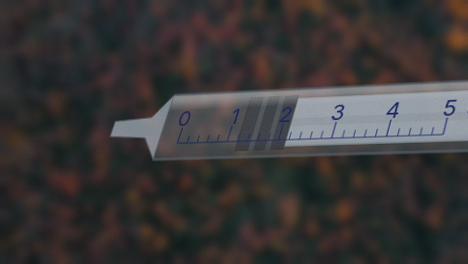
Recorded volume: 1.2
